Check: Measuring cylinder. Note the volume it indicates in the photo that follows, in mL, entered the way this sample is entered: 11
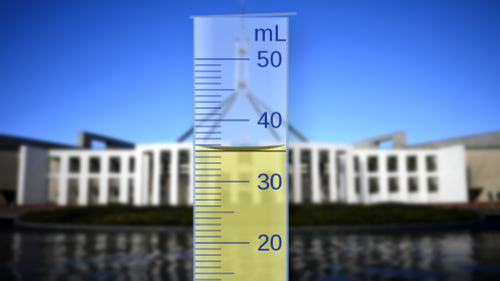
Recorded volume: 35
